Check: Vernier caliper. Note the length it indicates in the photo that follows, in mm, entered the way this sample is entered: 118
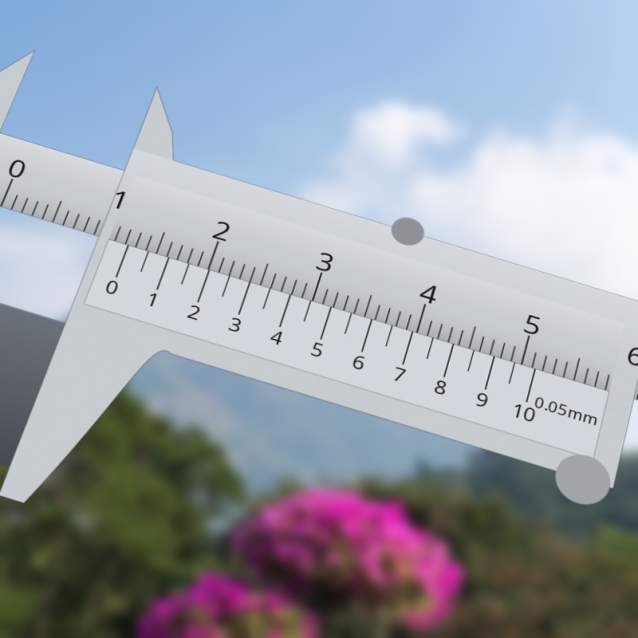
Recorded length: 12.3
